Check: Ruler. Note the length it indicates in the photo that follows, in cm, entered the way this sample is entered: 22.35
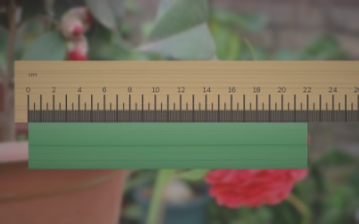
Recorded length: 22
